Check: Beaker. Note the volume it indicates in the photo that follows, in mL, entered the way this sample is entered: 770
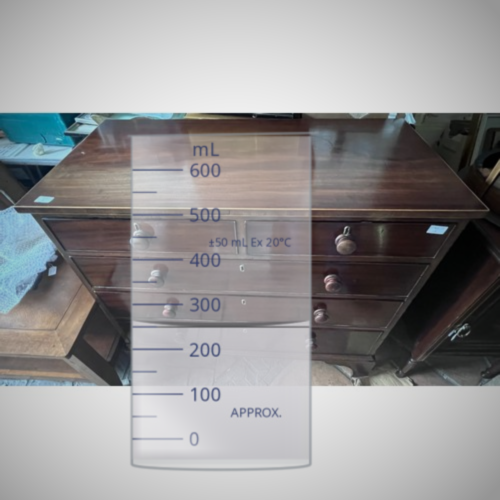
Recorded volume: 250
